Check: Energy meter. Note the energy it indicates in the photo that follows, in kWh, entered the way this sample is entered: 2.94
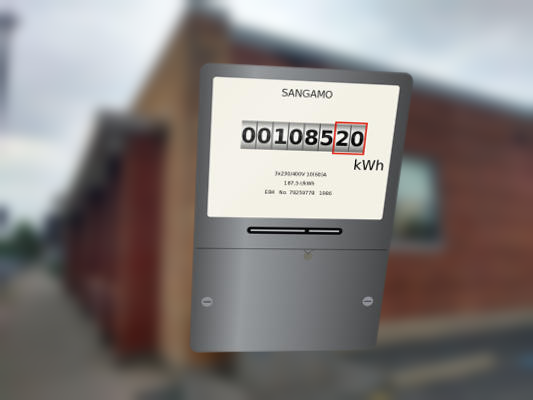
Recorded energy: 1085.20
